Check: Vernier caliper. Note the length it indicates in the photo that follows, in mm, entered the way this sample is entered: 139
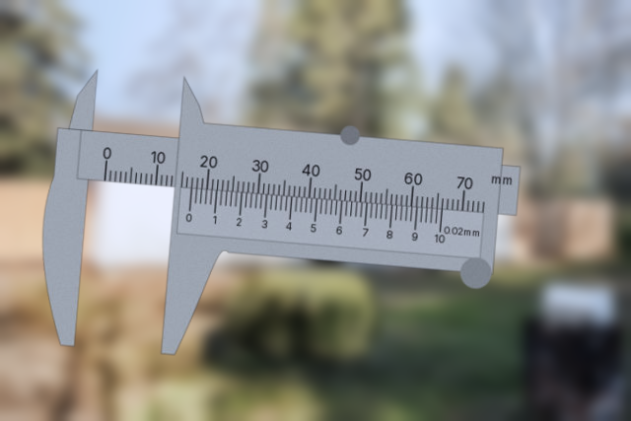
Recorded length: 17.0
